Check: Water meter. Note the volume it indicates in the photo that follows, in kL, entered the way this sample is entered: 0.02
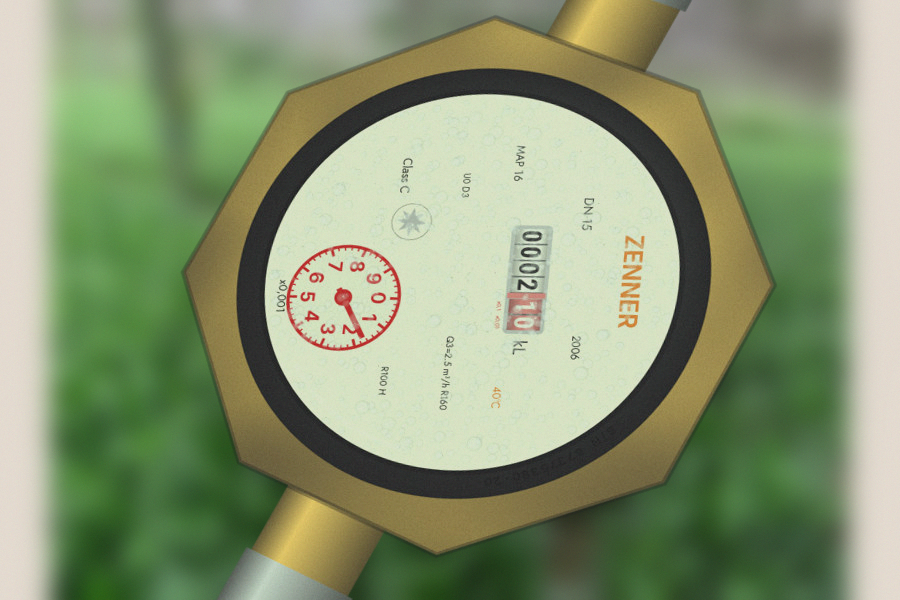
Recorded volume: 2.101
